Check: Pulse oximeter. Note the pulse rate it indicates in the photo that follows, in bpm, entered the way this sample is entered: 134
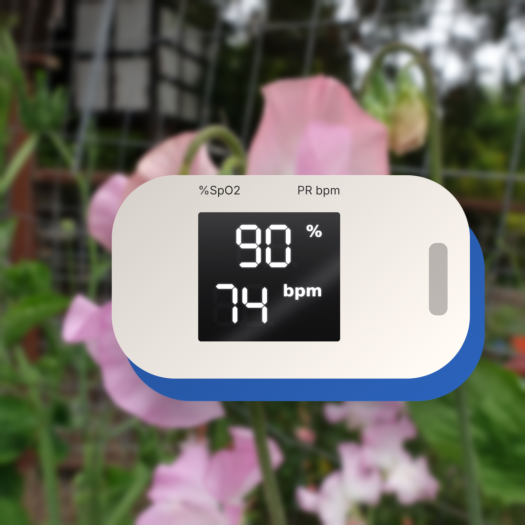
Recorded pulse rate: 74
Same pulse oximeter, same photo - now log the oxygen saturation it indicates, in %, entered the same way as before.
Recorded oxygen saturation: 90
